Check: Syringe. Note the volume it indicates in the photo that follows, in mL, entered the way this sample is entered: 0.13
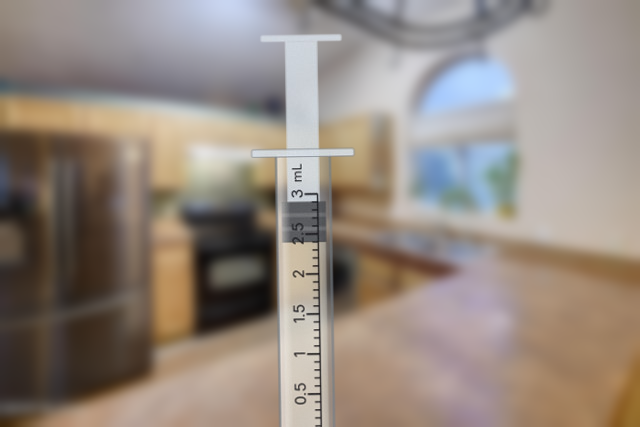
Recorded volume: 2.4
